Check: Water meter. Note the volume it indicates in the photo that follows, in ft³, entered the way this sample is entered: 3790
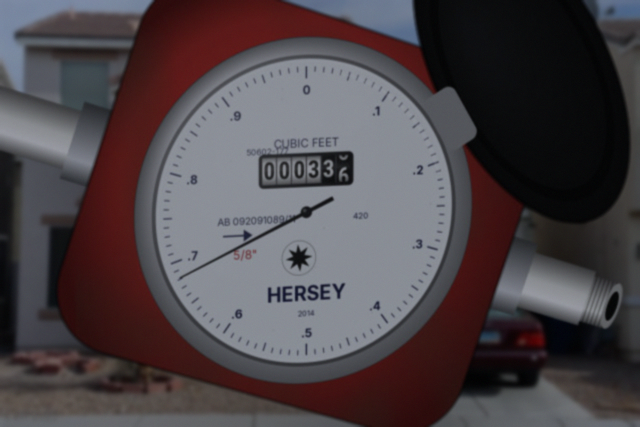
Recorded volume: 335.68
